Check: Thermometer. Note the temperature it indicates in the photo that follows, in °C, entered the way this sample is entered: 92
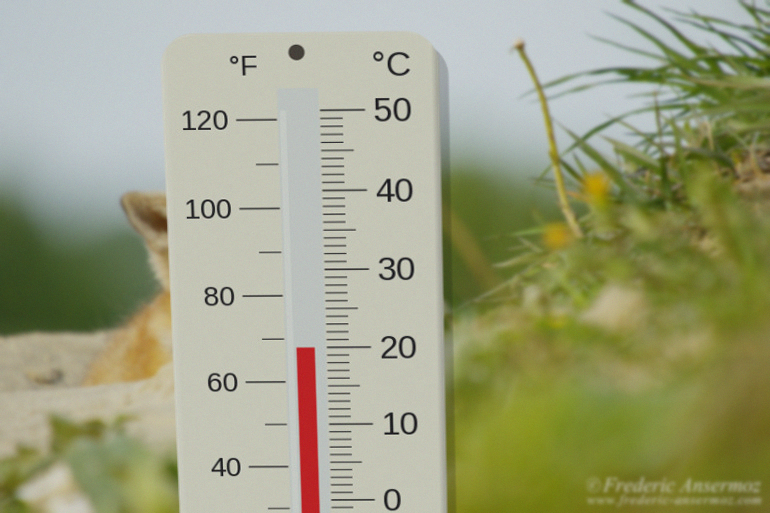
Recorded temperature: 20
